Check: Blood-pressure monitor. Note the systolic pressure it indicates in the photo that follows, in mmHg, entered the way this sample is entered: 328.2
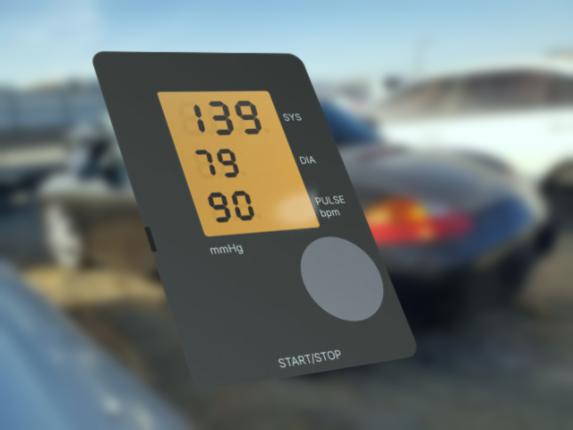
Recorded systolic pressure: 139
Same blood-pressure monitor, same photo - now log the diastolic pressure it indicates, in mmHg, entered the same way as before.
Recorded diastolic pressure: 79
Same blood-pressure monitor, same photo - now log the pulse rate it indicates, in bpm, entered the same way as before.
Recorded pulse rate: 90
